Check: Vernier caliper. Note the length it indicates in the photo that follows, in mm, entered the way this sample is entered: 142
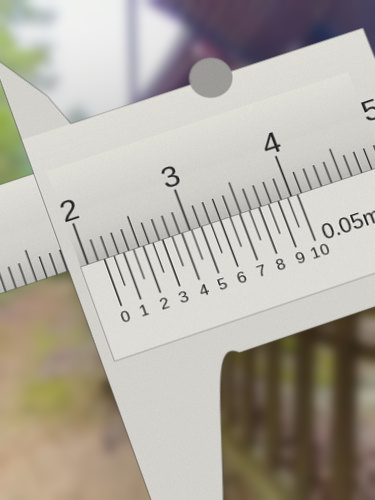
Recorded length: 21.6
